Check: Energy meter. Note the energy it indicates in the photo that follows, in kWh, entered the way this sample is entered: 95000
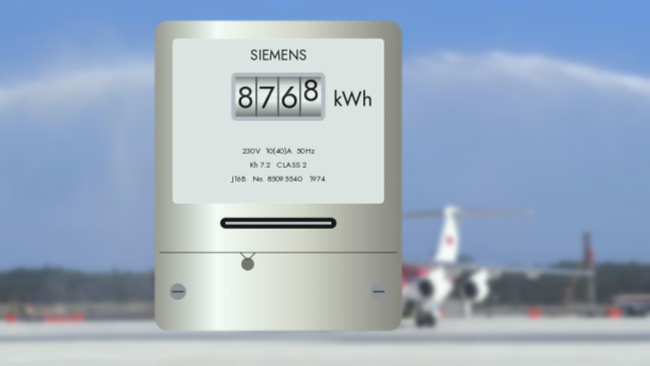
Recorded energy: 8768
